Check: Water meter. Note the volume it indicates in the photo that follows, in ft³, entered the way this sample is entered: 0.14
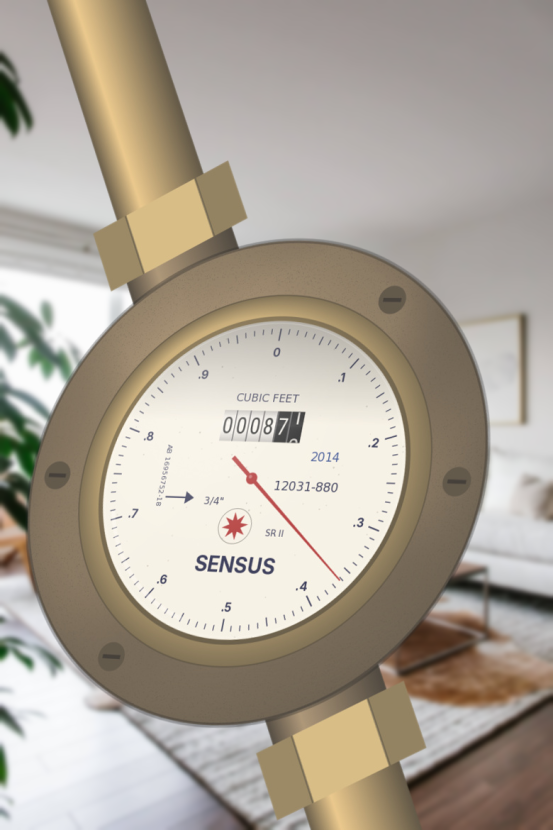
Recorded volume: 871.36
